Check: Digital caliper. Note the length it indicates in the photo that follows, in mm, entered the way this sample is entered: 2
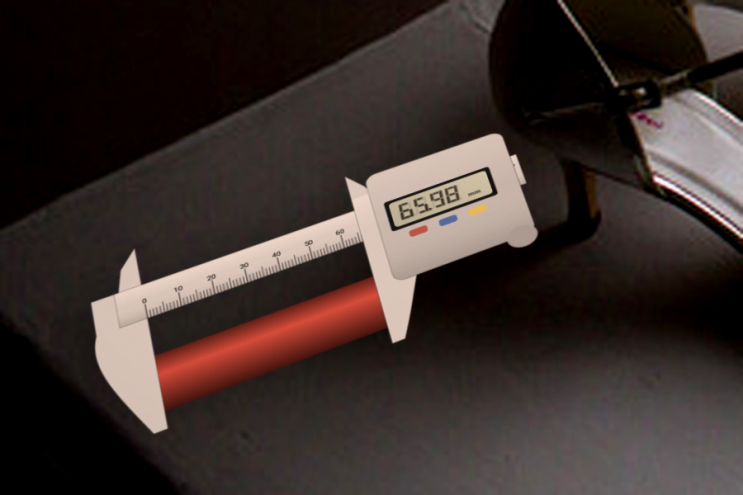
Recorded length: 65.98
